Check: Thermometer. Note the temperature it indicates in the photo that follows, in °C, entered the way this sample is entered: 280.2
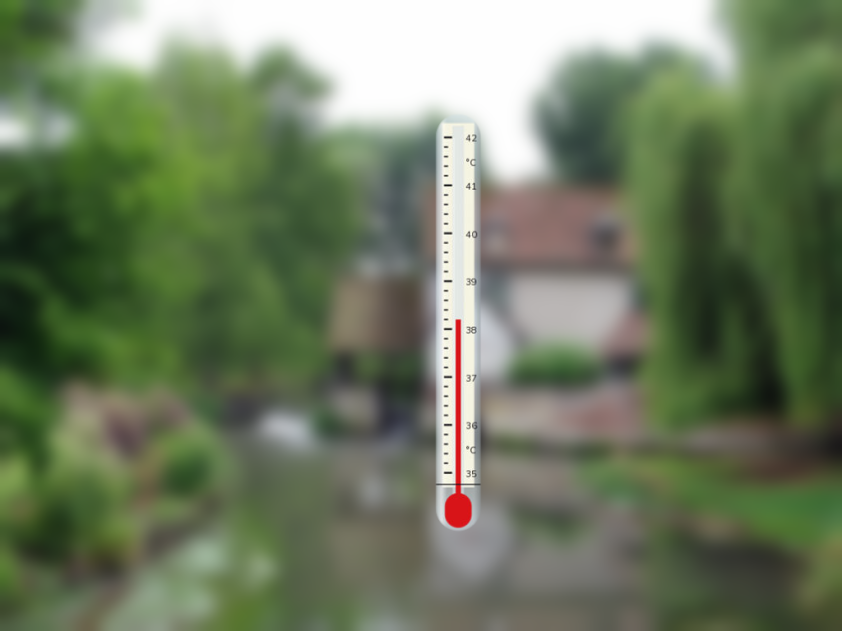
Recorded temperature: 38.2
